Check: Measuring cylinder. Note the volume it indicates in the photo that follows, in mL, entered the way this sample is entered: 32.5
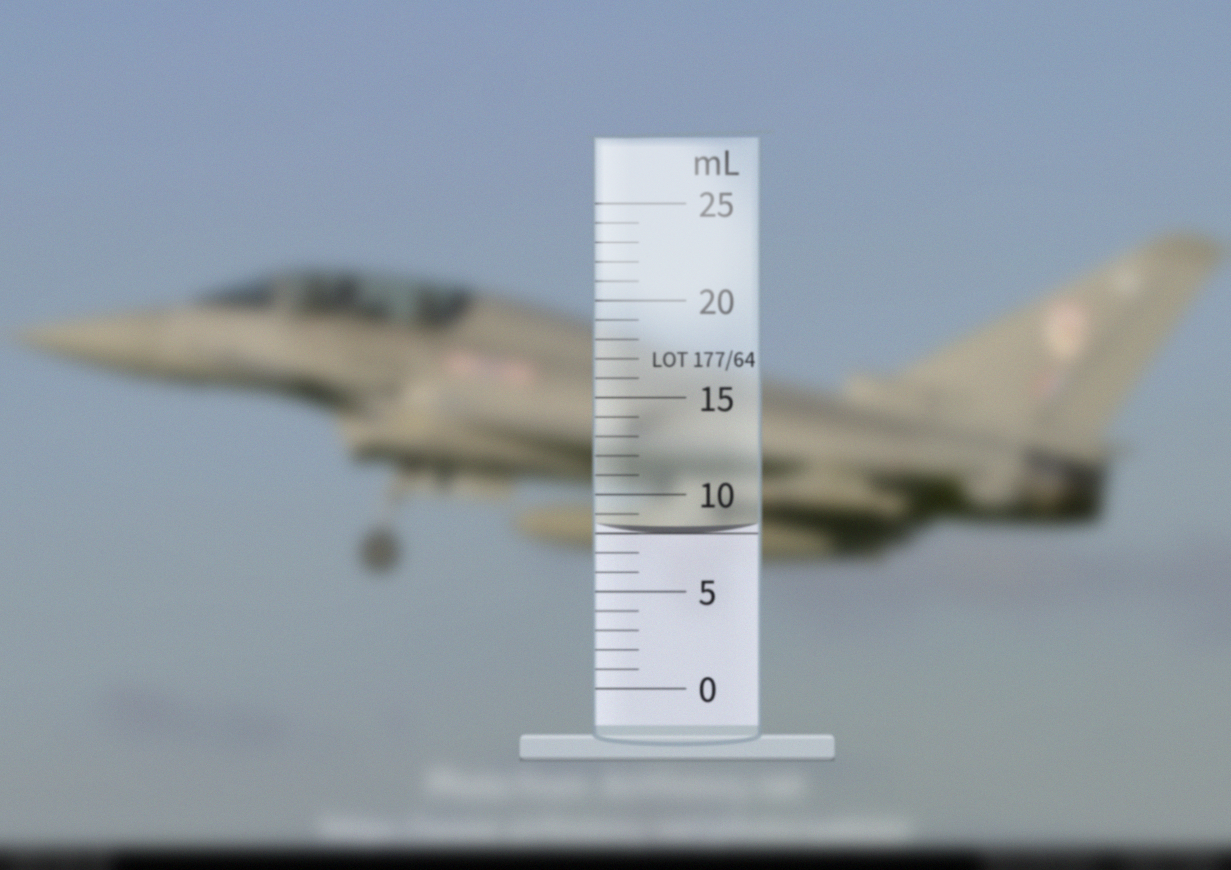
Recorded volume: 8
